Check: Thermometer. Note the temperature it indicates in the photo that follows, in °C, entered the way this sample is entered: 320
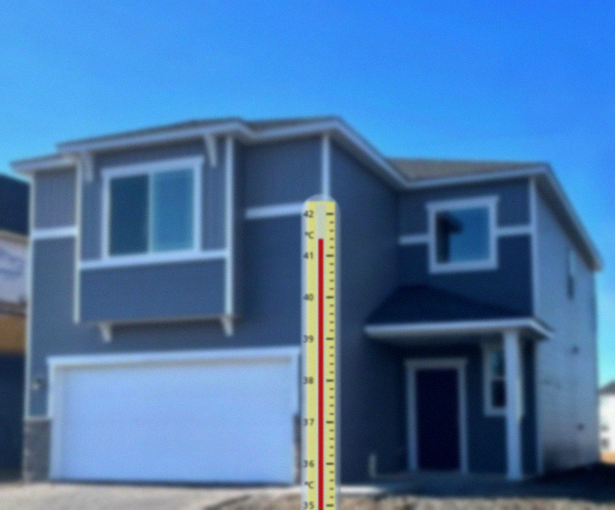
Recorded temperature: 41.4
